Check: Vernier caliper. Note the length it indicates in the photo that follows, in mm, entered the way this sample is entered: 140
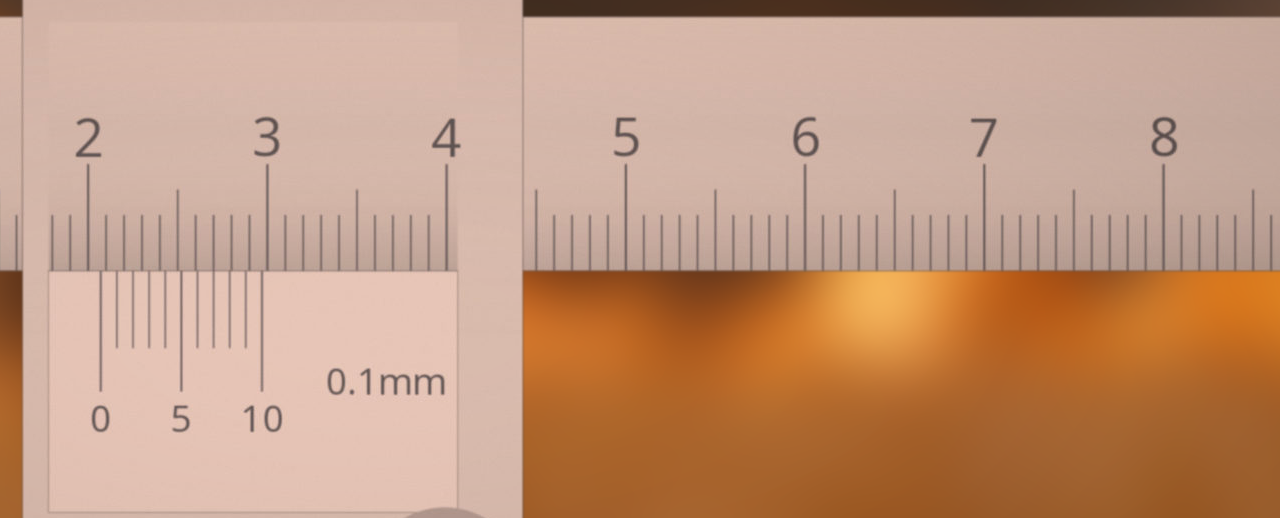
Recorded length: 20.7
